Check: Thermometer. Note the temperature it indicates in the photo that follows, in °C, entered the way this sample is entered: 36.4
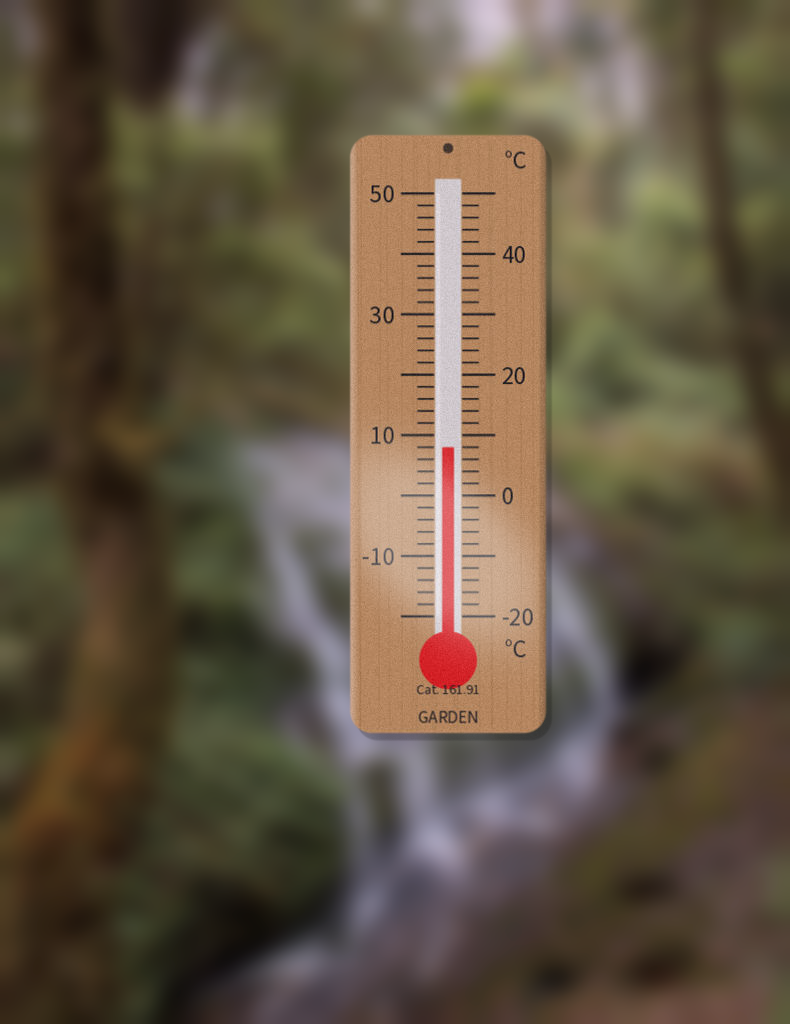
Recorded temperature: 8
